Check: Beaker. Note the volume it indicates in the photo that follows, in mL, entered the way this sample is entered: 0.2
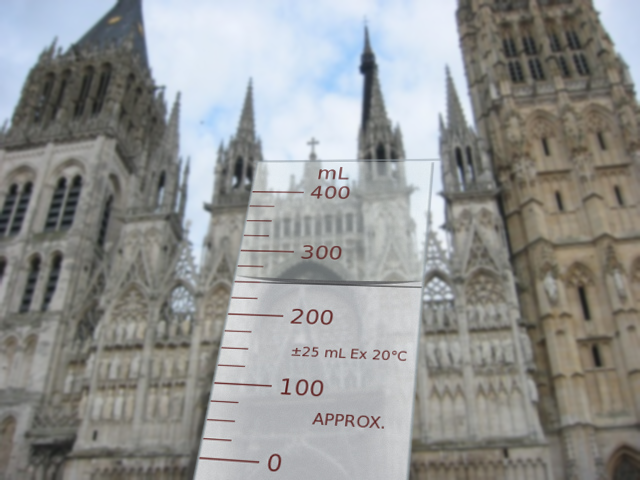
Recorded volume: 250
